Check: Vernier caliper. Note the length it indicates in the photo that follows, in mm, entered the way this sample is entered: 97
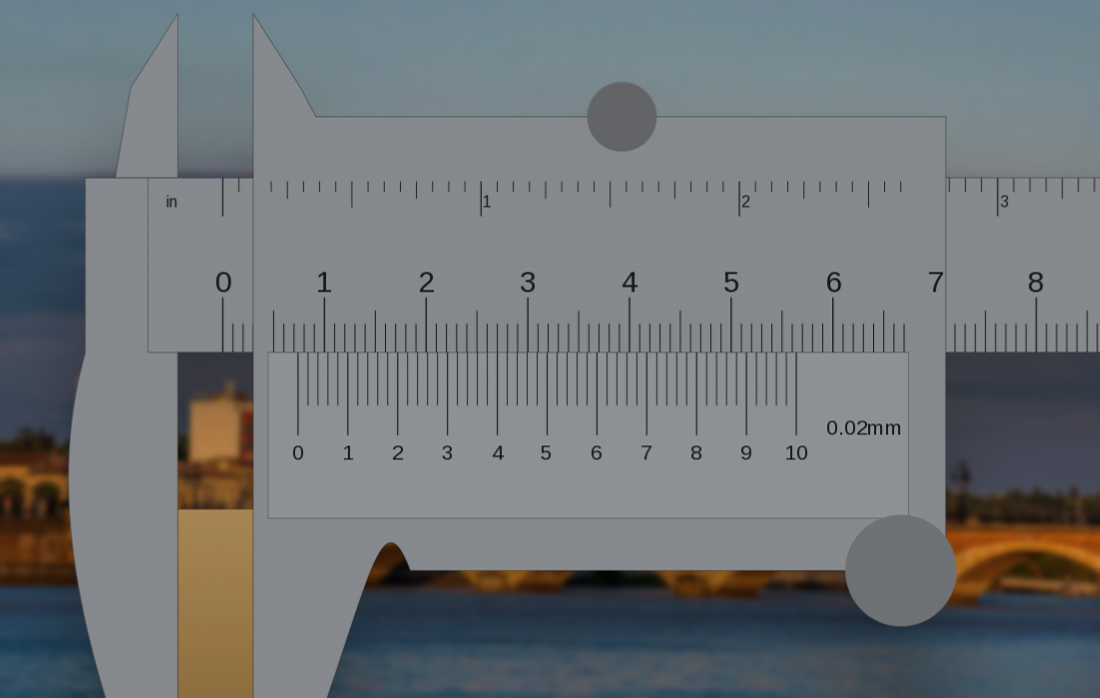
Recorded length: 7.4
